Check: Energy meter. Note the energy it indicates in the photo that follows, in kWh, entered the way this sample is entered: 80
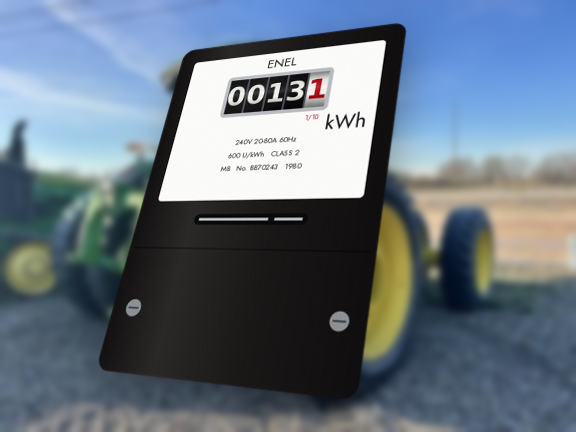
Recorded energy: 13.1
